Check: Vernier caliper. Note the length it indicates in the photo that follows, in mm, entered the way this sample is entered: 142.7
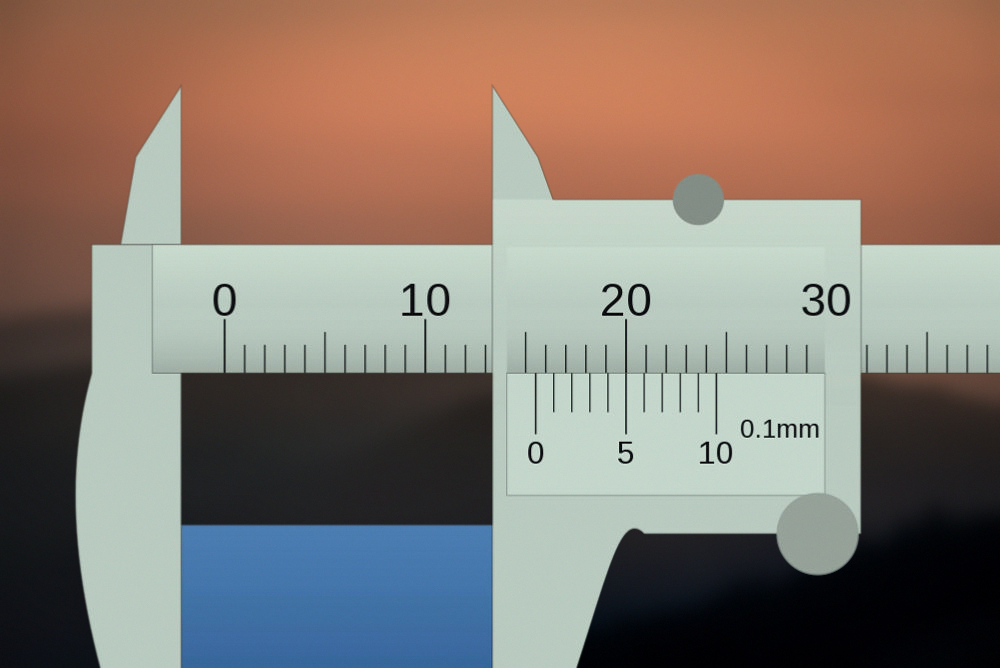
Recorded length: 15.5
